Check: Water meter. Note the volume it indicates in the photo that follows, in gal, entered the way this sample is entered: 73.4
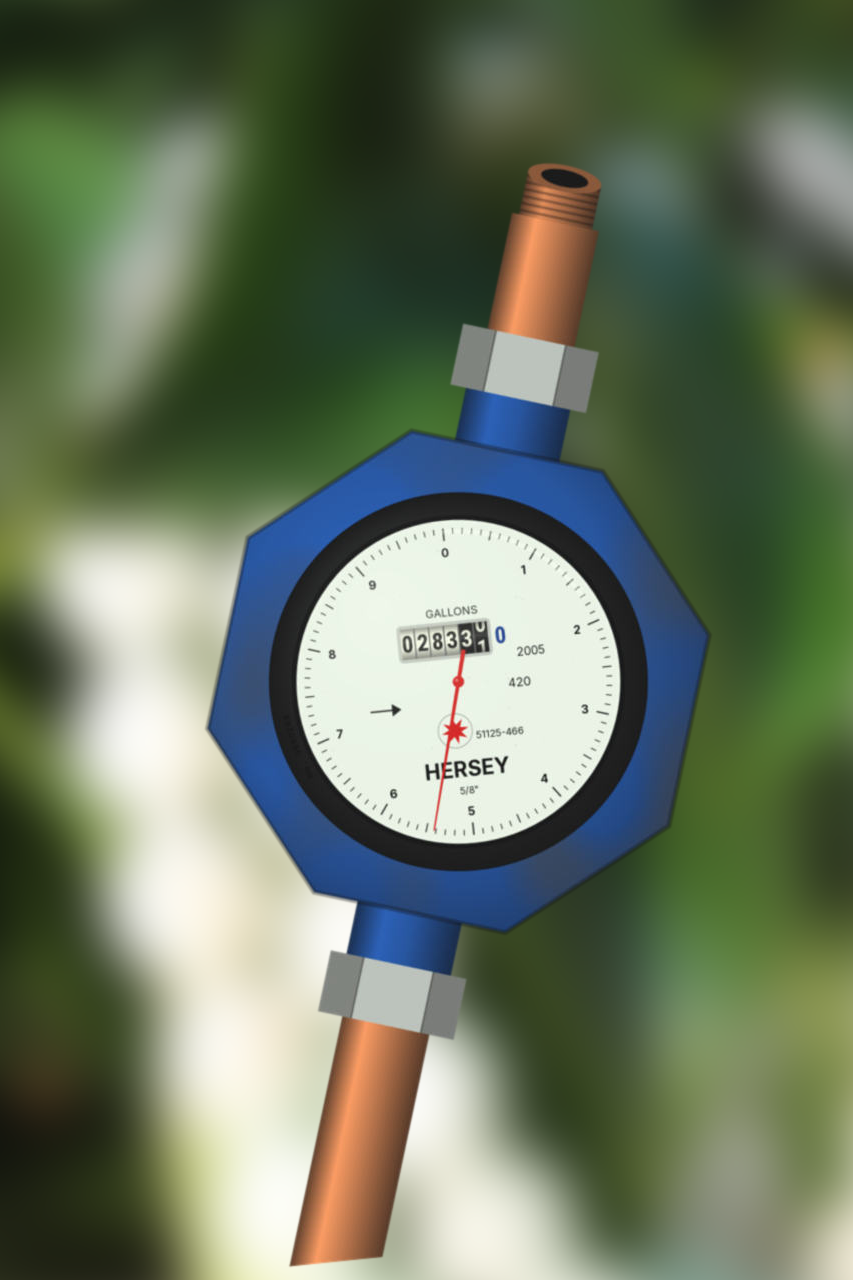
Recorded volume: 283305.4
